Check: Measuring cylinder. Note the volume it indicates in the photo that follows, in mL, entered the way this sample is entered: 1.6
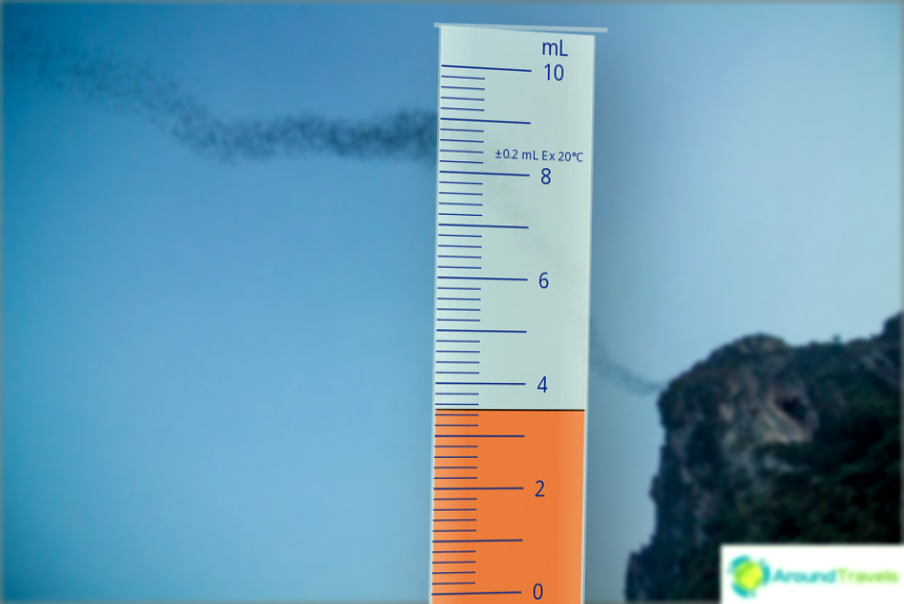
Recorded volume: 3.5
